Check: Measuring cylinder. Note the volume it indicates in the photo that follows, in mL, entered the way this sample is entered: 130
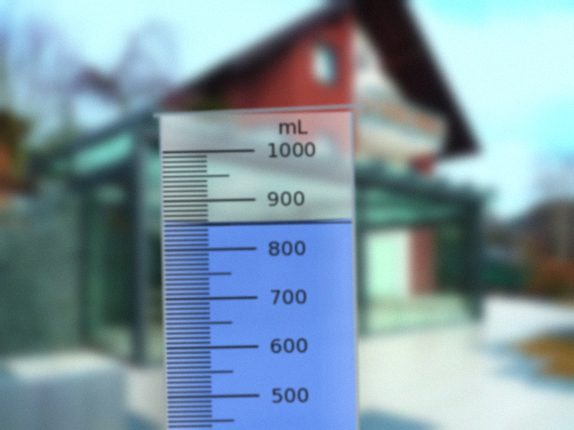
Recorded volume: 850
